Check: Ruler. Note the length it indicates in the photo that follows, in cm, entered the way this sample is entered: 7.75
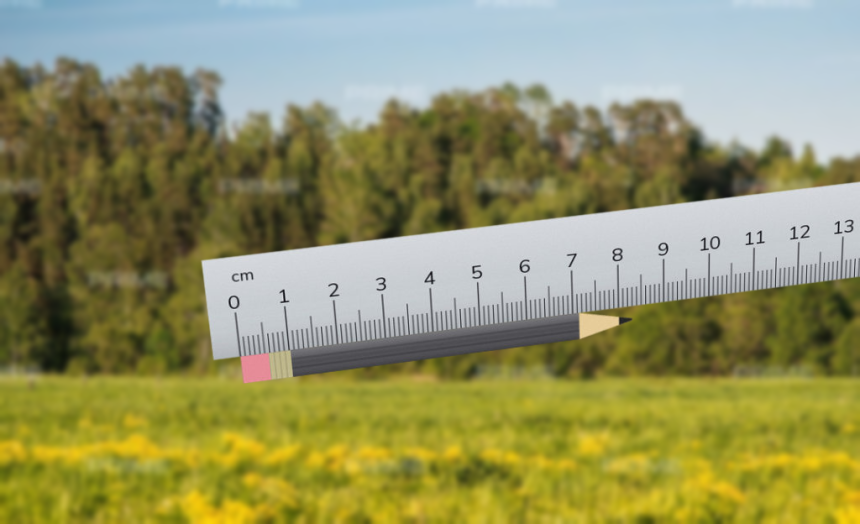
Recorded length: 8.3
